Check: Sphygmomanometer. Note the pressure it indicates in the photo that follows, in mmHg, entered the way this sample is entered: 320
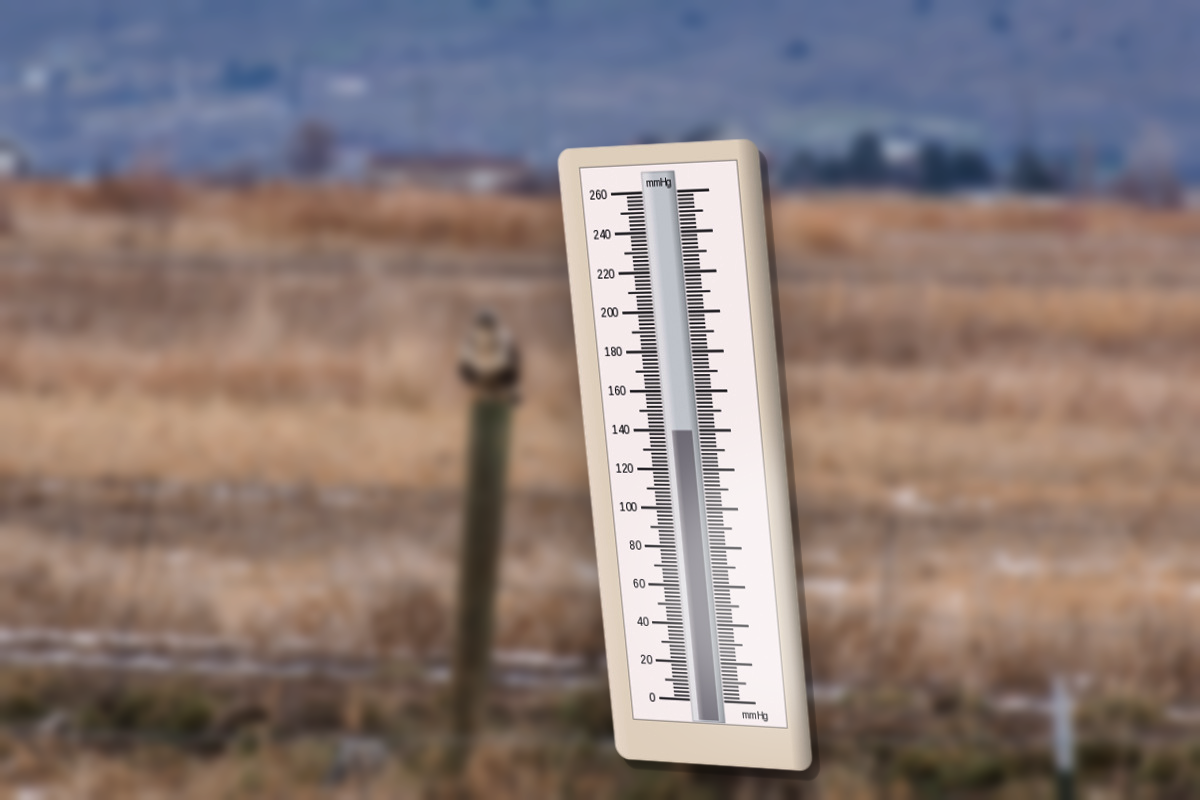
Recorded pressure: 140
